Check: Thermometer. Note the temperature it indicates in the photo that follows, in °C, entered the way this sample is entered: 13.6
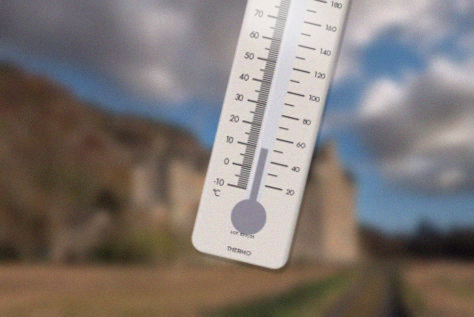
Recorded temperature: 10
